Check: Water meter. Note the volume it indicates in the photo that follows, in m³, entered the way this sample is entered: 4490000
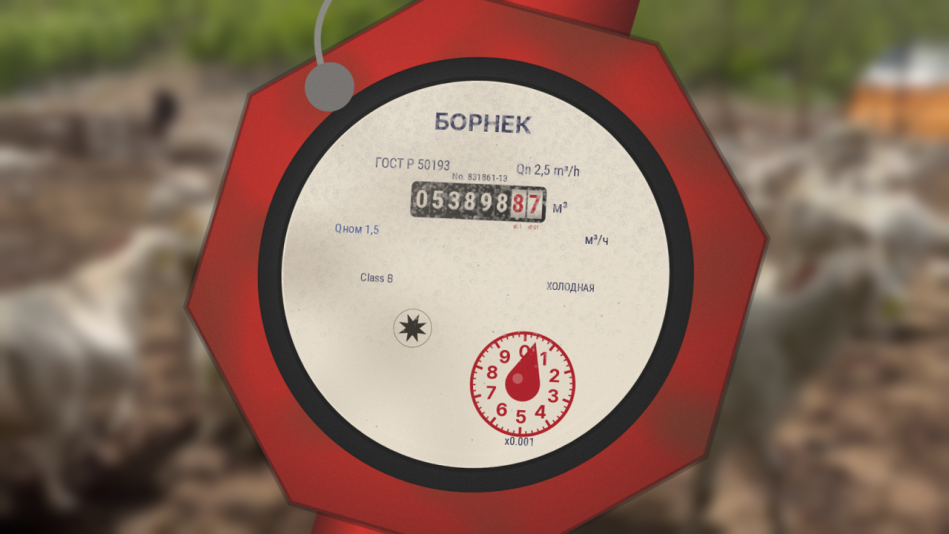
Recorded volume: 53898.870
